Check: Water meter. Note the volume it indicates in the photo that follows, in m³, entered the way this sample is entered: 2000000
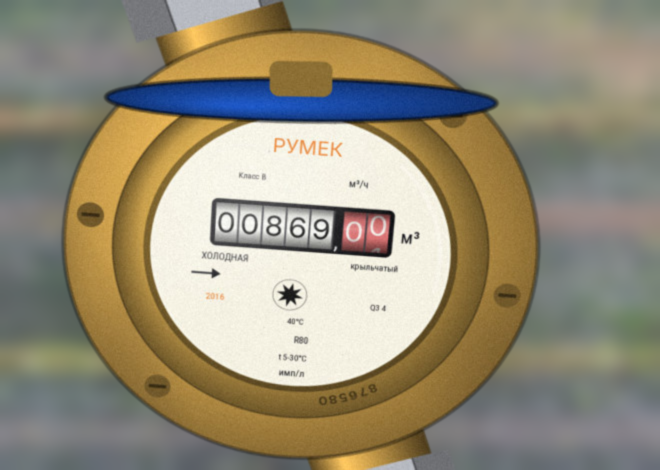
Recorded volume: 869.00
